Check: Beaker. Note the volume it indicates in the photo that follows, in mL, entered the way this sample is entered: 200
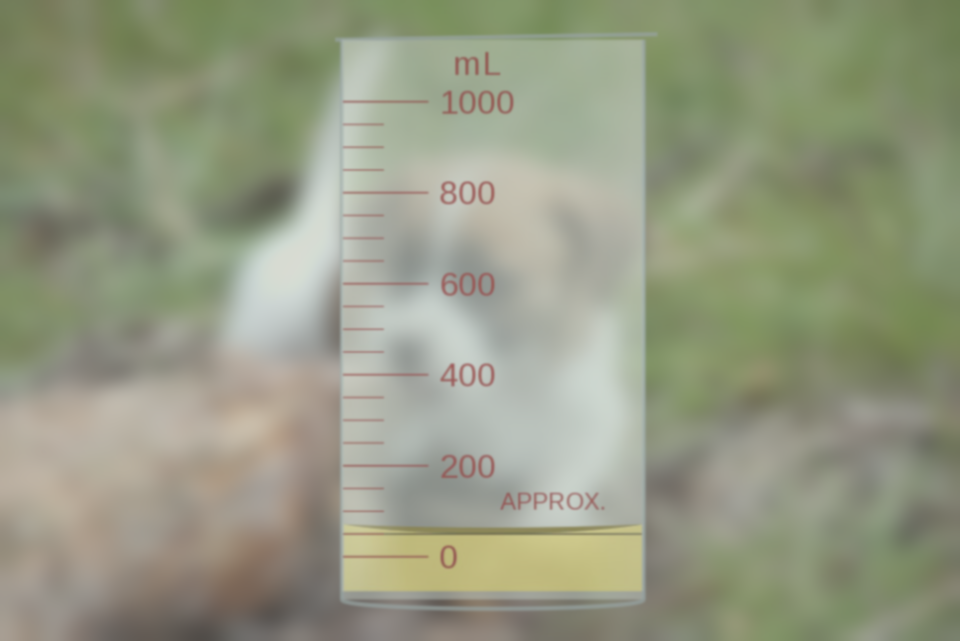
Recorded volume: 50
